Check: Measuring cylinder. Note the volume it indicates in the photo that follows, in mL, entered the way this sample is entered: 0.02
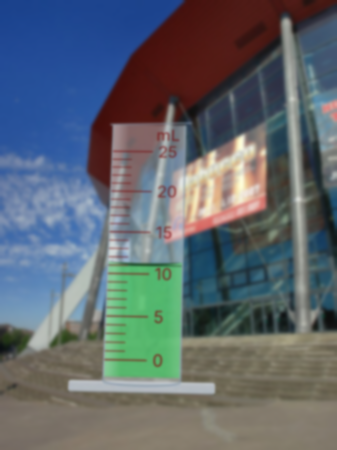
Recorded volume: 11
